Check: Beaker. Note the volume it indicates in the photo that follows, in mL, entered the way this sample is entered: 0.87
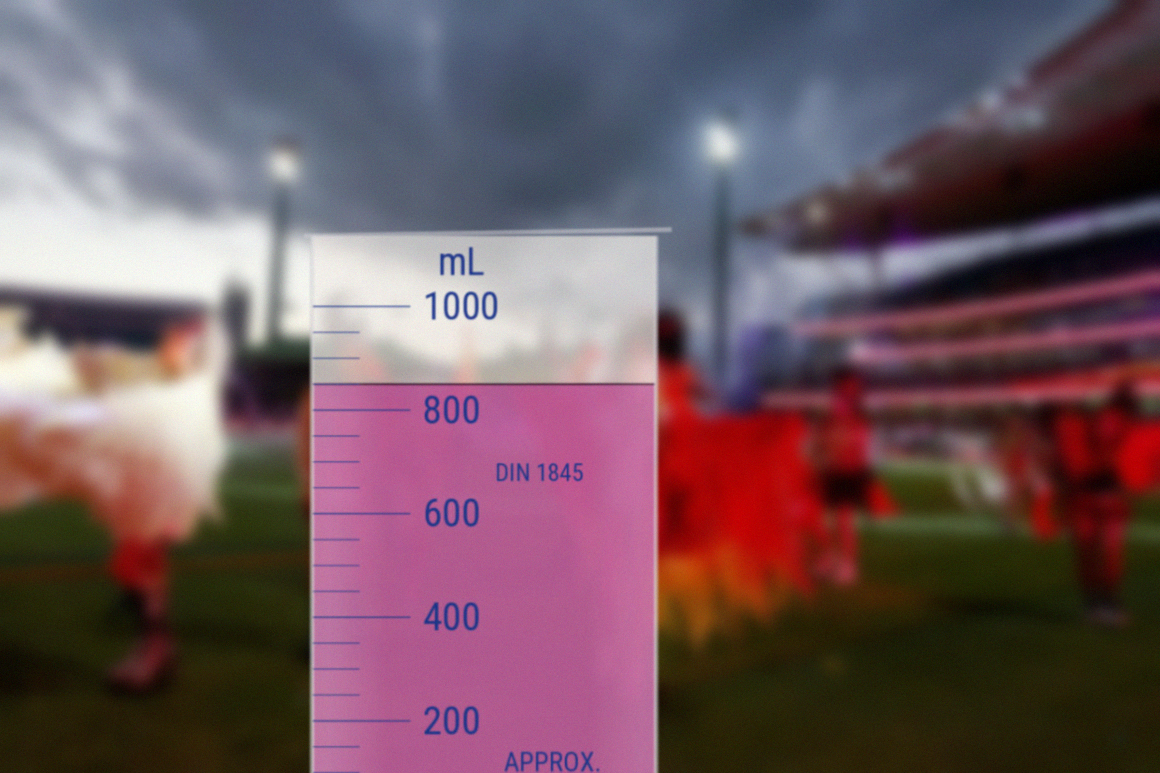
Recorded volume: 850
